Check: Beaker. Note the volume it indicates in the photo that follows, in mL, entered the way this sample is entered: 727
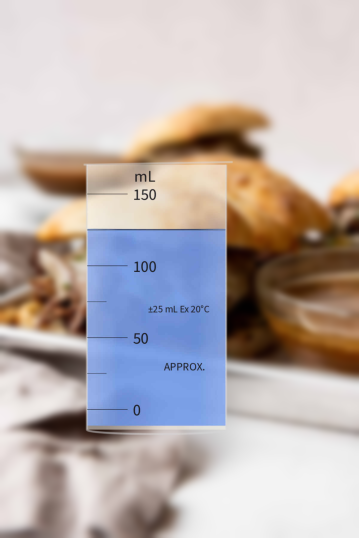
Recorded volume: 125
